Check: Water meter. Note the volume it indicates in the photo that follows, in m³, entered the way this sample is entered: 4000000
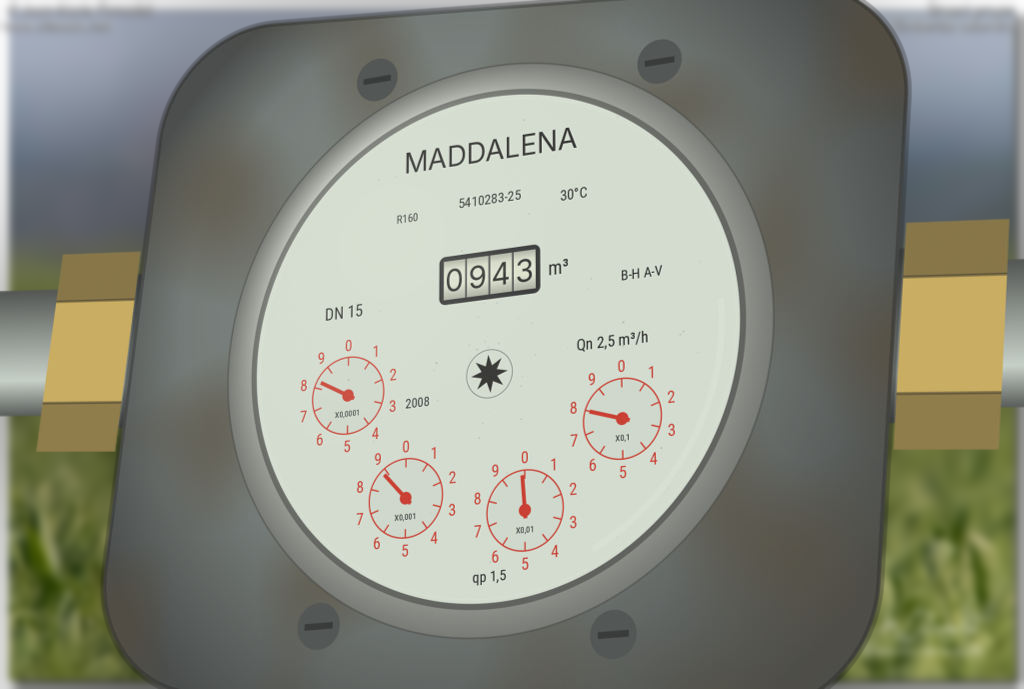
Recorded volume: 943.7988
